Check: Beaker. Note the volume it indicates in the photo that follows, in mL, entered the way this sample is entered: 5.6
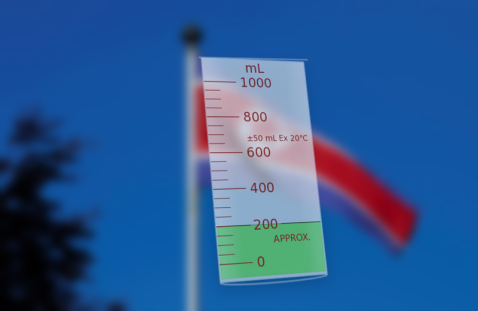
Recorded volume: 200
